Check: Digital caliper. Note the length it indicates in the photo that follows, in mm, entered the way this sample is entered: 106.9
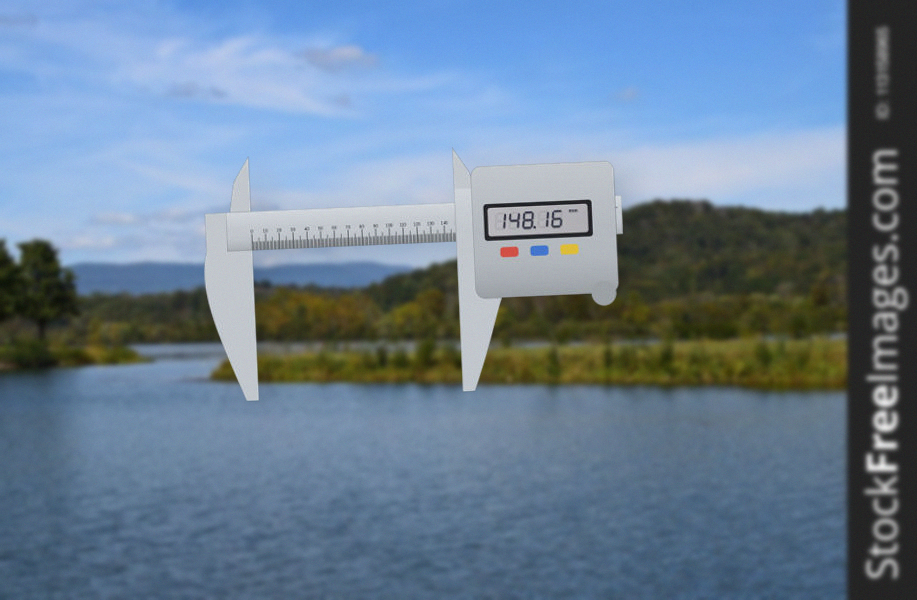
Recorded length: 148.16
